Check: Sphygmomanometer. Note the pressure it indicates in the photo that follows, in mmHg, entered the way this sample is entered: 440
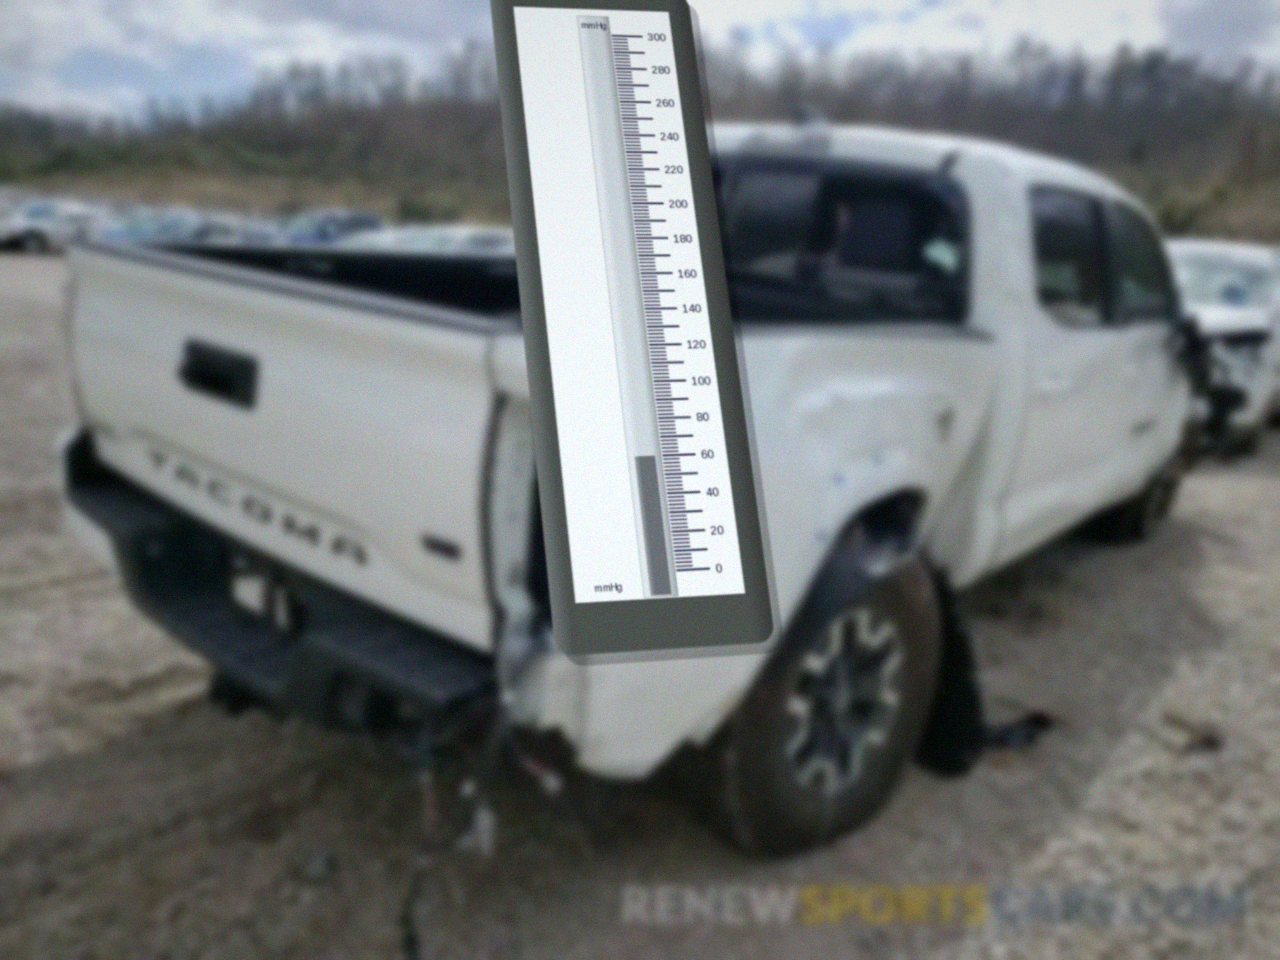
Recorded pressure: 60
